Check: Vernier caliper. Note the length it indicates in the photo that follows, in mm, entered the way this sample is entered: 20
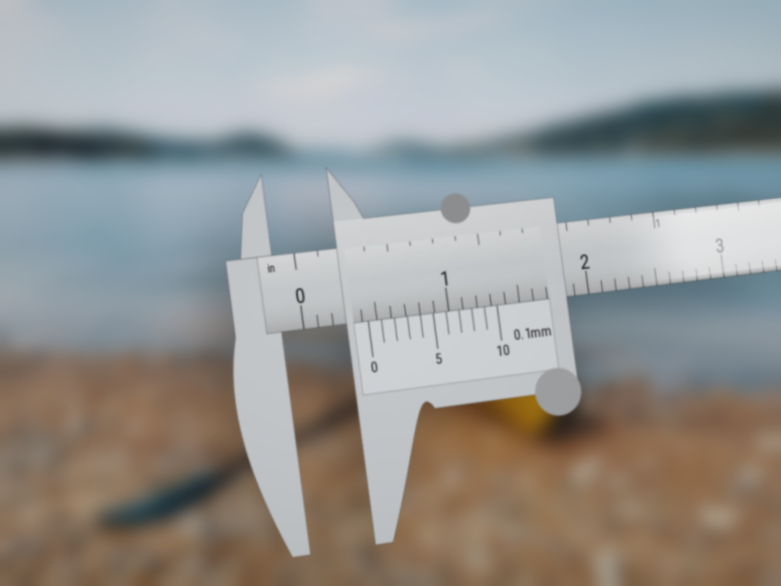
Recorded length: 4.4
